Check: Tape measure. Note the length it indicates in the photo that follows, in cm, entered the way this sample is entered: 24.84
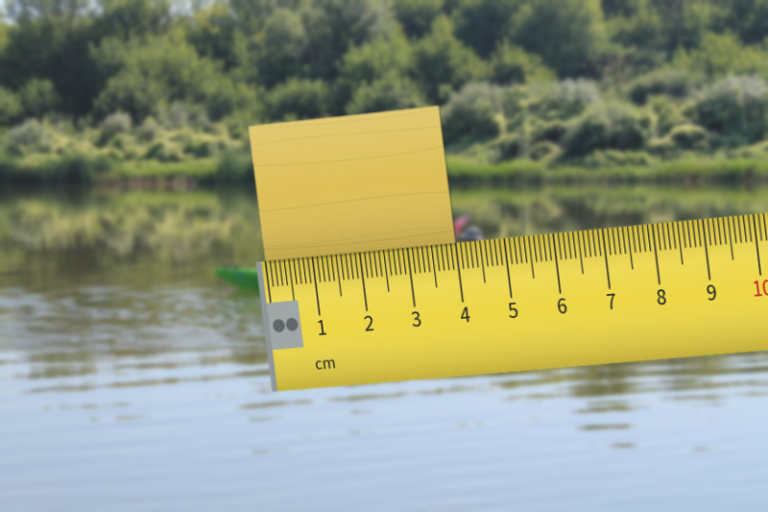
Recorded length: 4
